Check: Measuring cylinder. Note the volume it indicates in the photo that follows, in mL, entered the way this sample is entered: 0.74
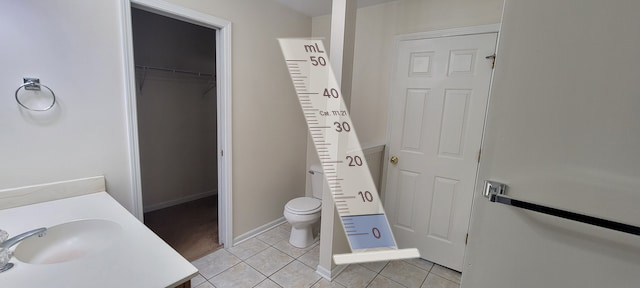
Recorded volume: 5
